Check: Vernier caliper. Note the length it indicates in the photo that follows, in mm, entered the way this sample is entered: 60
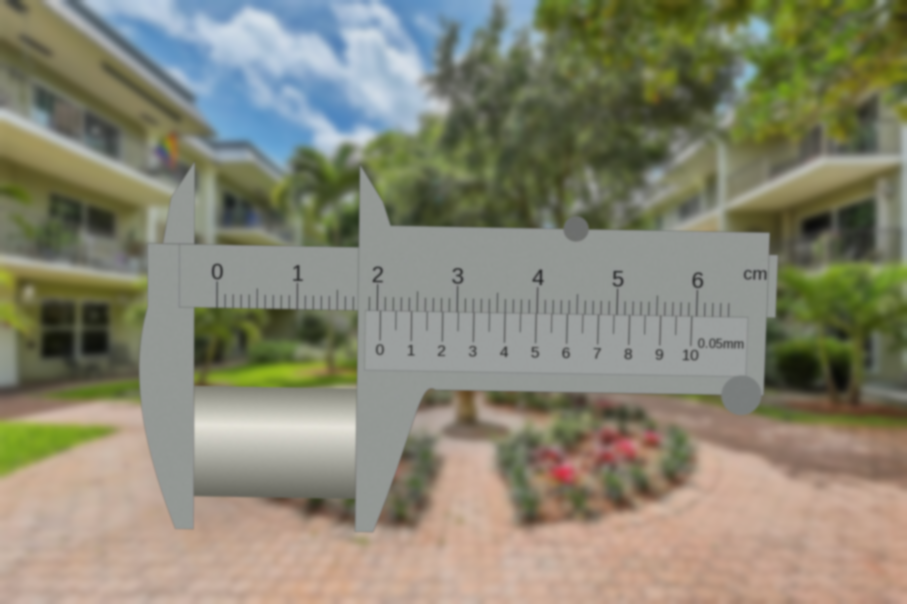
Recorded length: 20.4
